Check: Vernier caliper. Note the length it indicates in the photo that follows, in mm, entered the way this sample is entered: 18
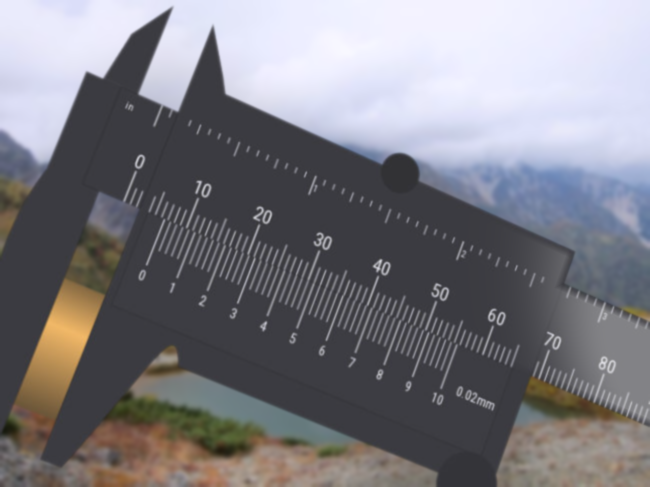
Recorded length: 6.5
